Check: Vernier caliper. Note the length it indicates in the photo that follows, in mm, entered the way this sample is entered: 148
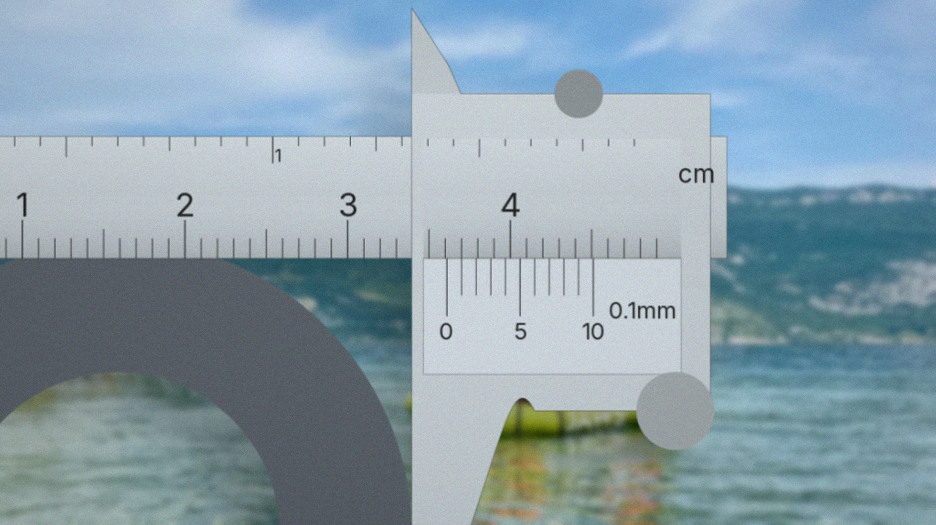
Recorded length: 36.1
